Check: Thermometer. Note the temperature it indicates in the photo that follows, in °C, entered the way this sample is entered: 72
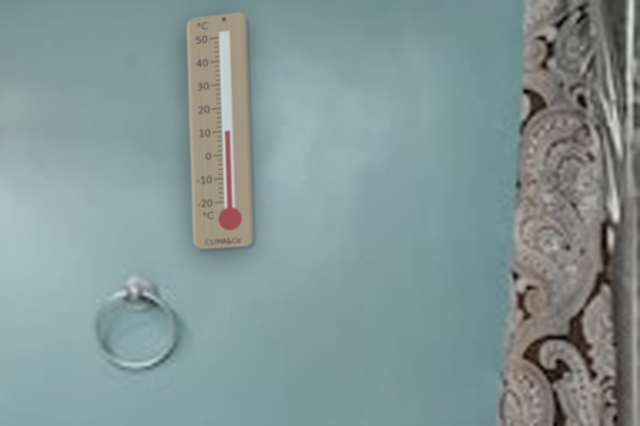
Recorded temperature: 10
